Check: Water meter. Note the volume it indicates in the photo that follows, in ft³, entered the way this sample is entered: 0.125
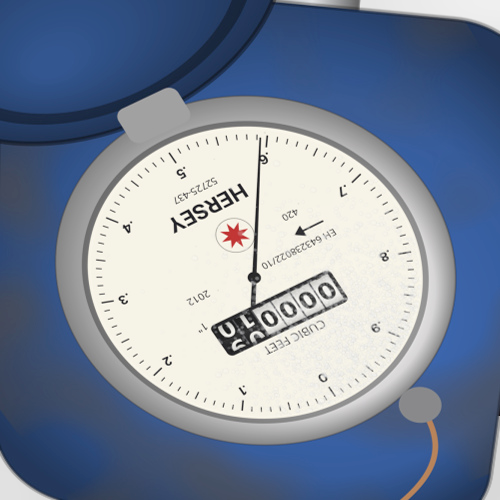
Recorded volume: 9.59
